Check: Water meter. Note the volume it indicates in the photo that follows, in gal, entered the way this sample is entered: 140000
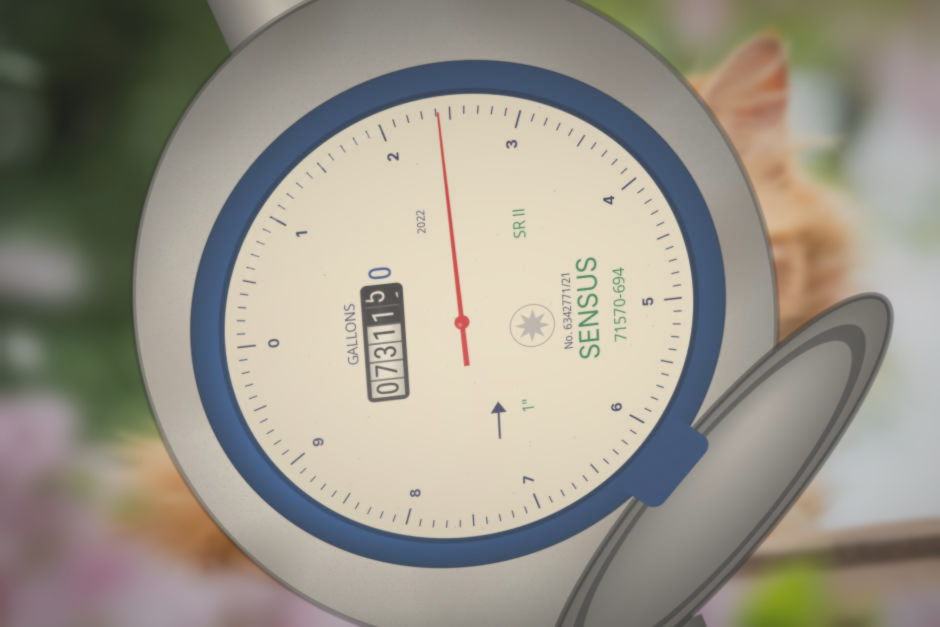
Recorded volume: 731152.4
